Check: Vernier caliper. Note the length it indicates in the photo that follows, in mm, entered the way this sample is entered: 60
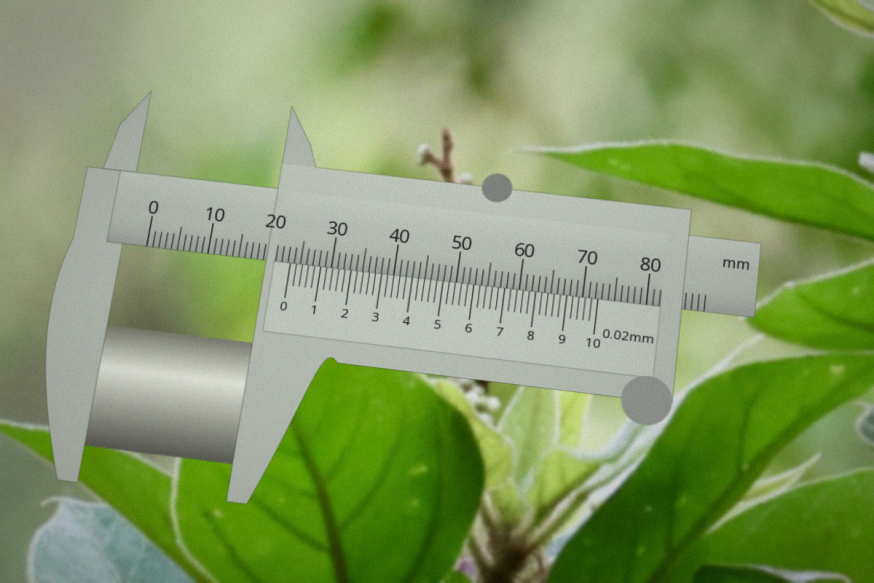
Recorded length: 23.4
